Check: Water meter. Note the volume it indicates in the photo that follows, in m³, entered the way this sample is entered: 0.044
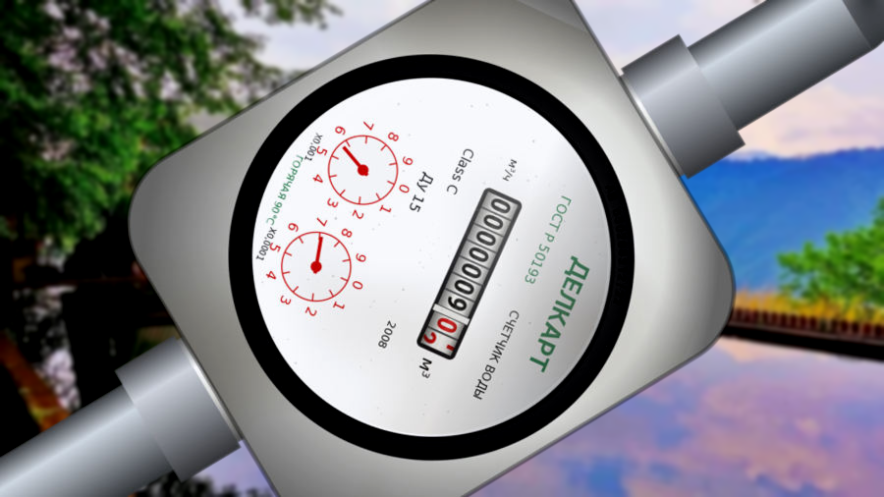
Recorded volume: 9.0157
